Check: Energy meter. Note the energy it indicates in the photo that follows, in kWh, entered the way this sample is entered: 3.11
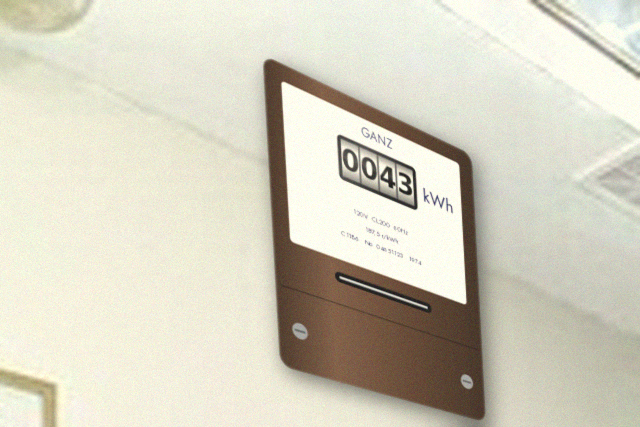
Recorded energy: 43
